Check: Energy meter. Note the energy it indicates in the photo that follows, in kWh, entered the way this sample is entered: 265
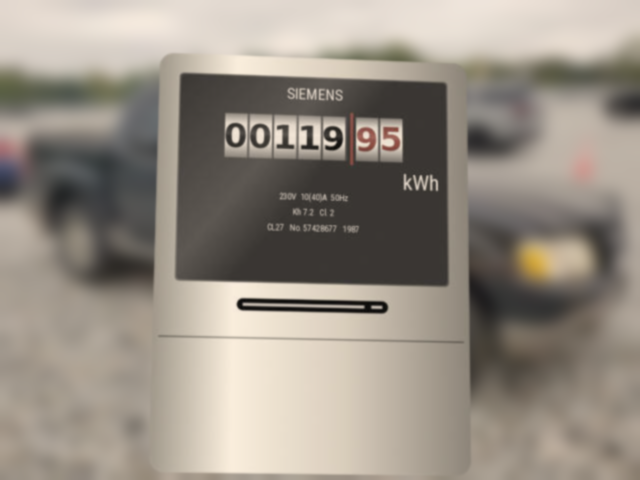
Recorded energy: 119.95
